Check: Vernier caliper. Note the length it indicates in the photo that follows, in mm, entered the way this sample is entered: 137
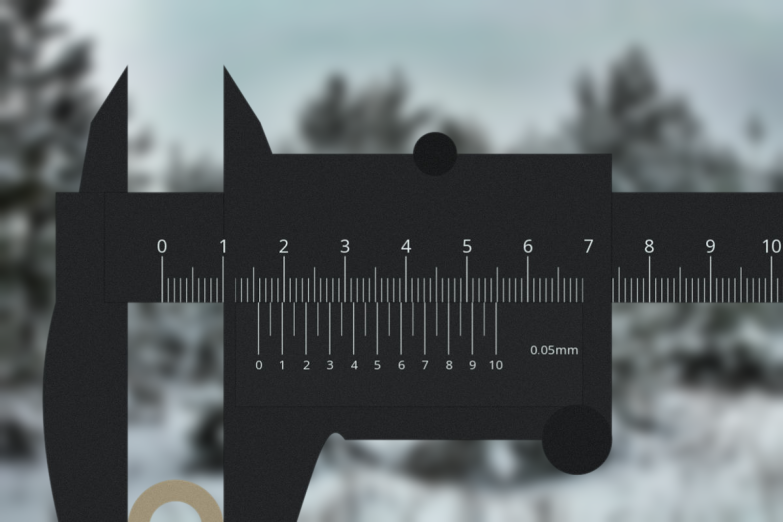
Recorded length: 15.8
